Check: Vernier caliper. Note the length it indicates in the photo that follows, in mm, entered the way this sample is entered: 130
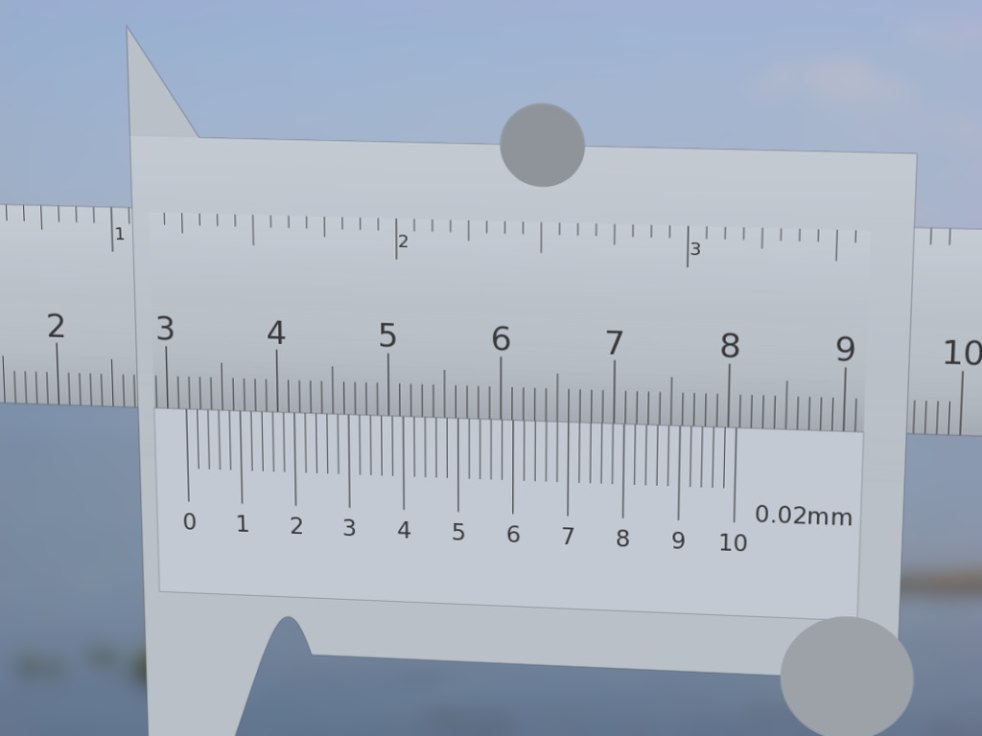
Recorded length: 31.7
